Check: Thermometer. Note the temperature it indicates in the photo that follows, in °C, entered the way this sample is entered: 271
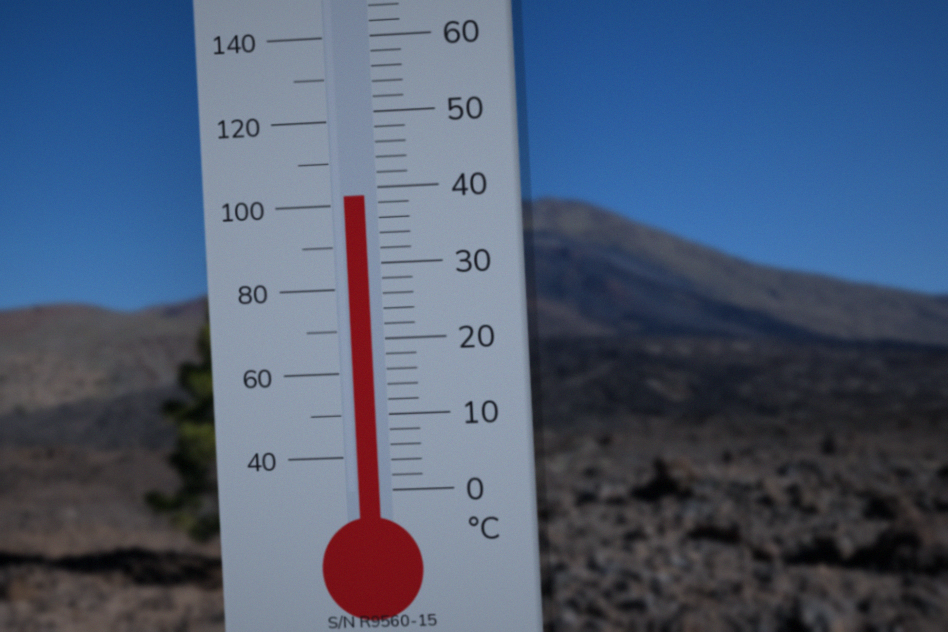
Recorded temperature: 39
